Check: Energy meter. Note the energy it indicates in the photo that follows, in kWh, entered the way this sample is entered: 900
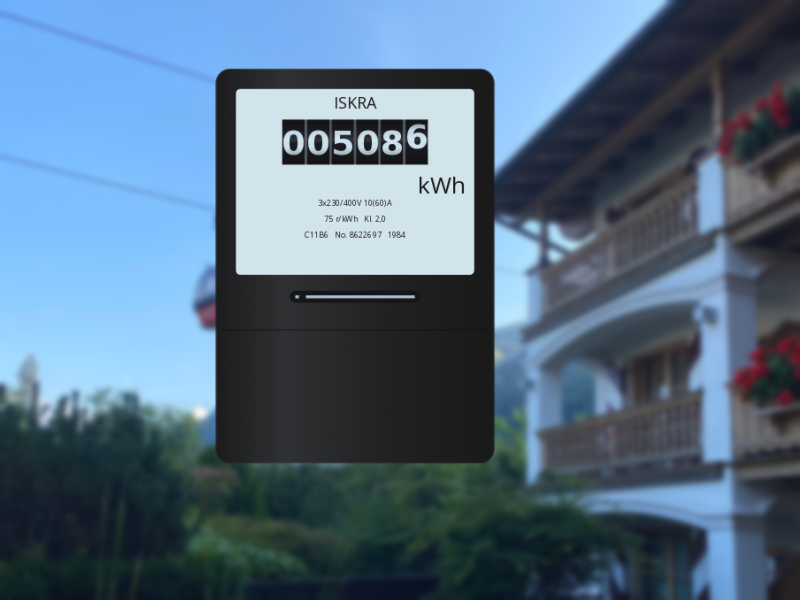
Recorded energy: 5086
